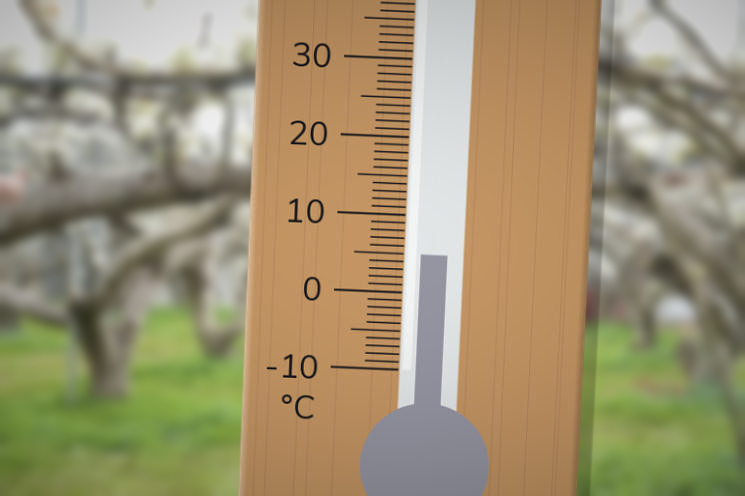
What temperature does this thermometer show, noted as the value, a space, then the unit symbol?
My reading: 5 °C
